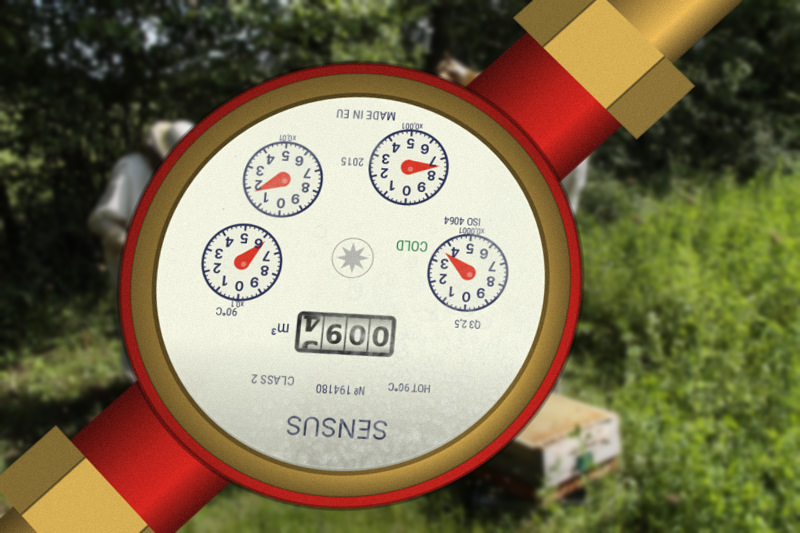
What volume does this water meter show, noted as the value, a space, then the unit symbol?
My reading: 93.6173 m³
